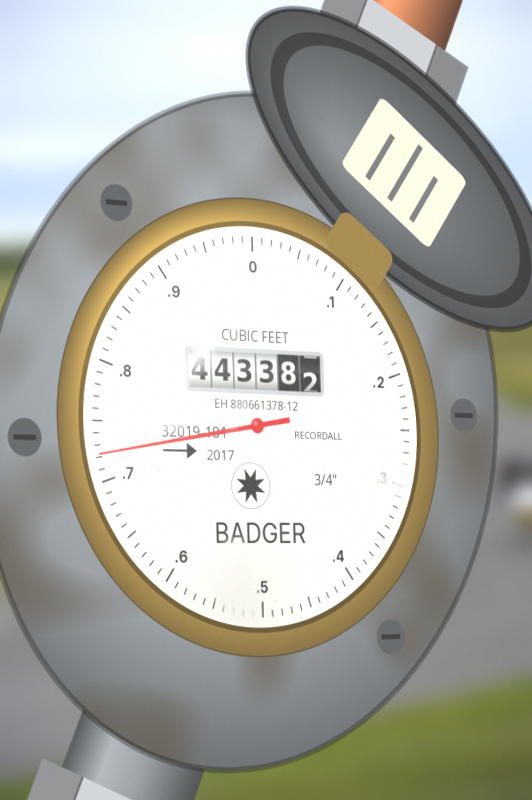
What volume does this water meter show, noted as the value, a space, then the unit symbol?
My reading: 443381.72 ft³
